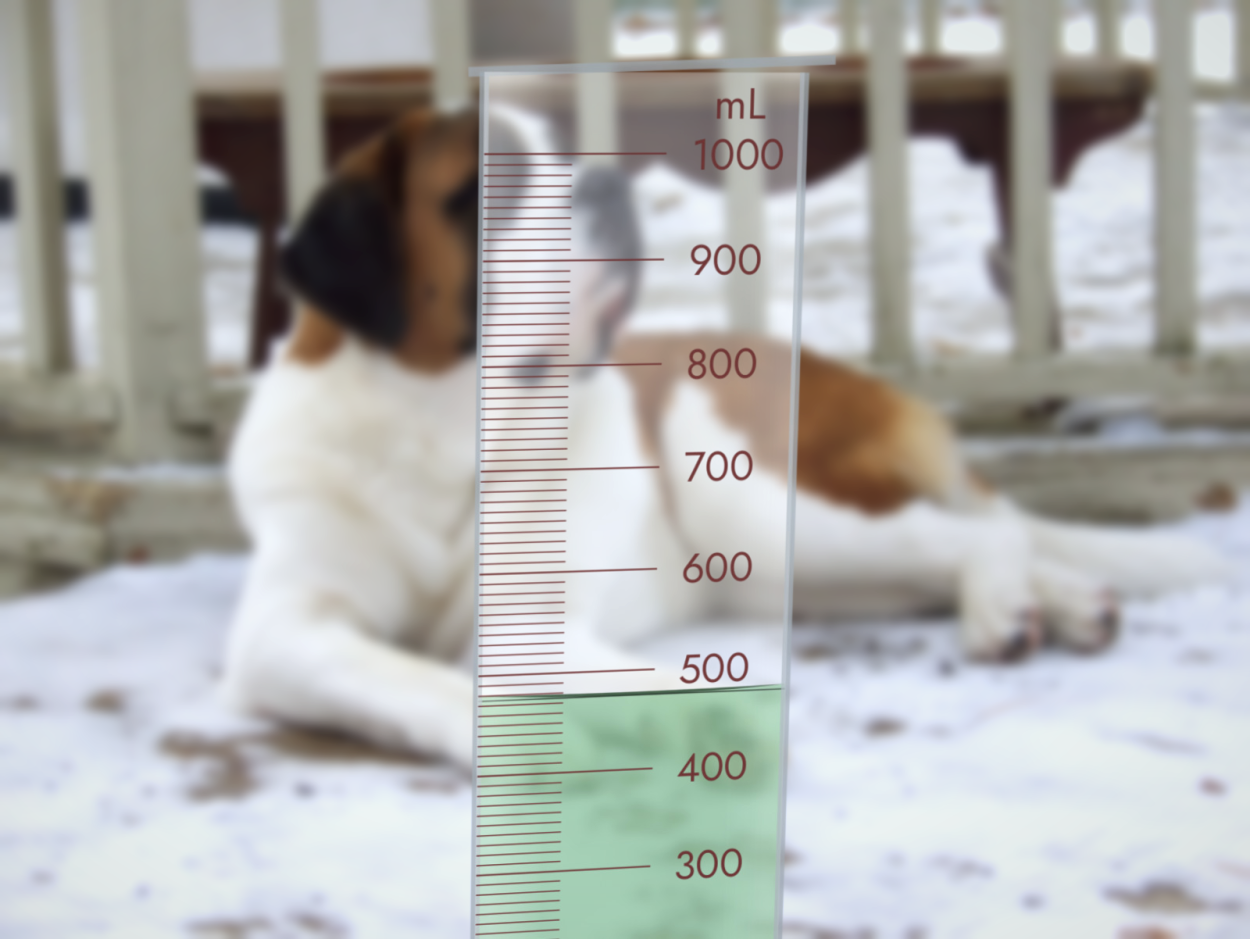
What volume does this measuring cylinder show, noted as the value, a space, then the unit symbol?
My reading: 475 mL
